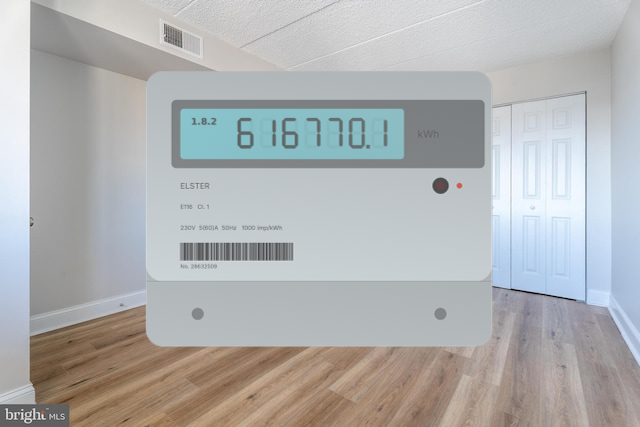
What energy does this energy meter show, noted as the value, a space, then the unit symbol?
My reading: 616770.1 kWh
